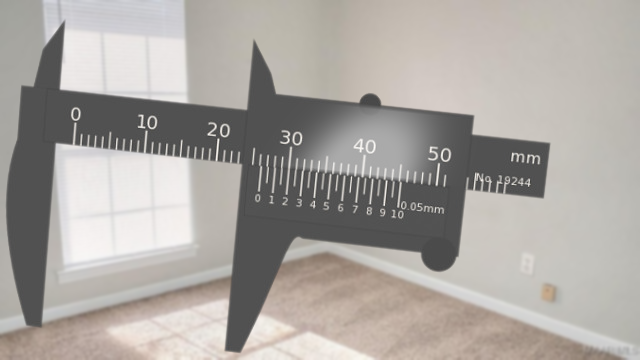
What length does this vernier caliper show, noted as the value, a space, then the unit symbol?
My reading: 26.2 mm
